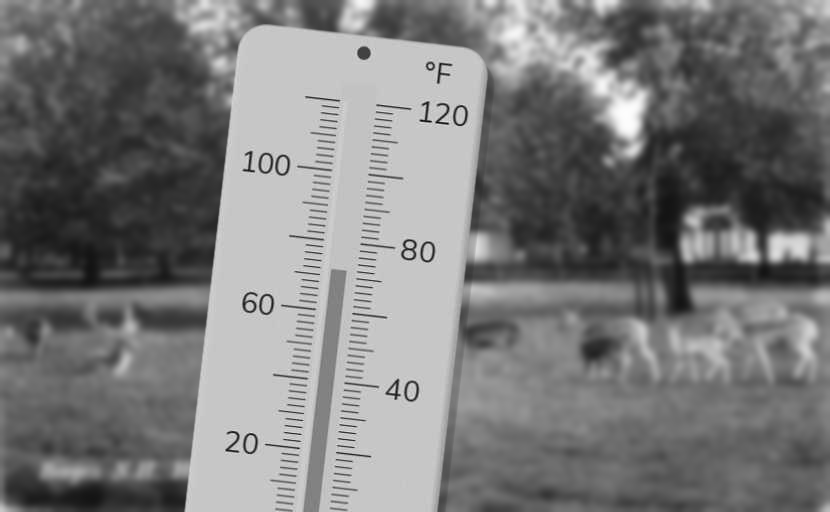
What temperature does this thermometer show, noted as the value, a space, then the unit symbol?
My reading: 72 °F
